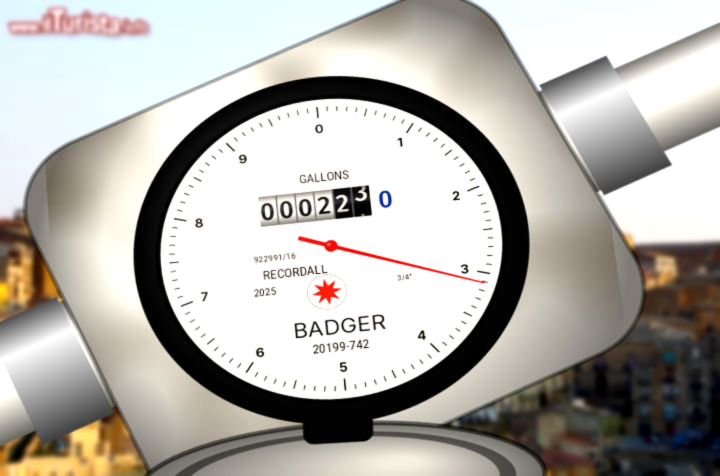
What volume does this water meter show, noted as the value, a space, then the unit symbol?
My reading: 2233.1 gal
